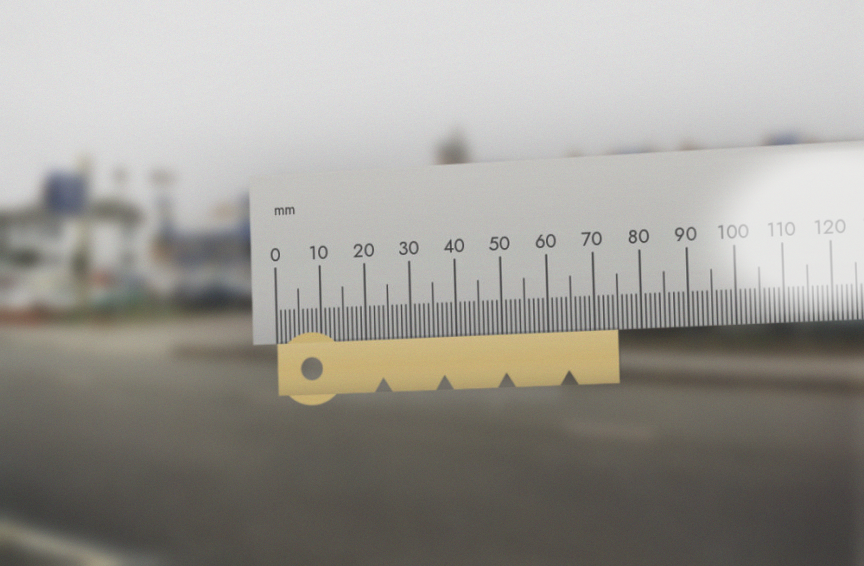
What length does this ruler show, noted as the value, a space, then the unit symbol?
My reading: 75 mm
